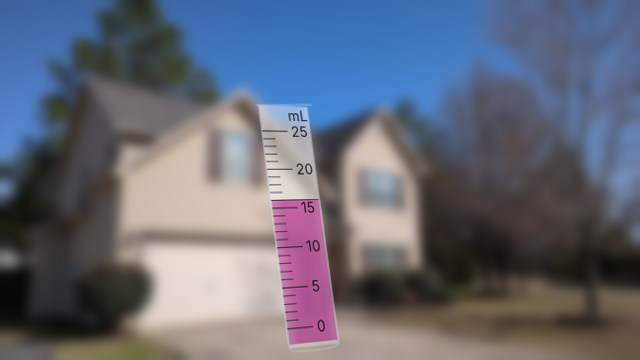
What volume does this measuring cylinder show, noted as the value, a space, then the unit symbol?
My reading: 16 mL
